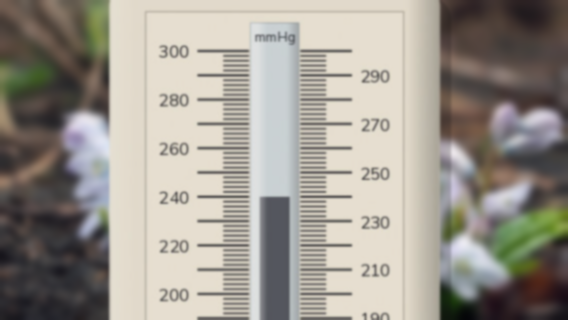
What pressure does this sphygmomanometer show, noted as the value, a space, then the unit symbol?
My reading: 240 mmHg
